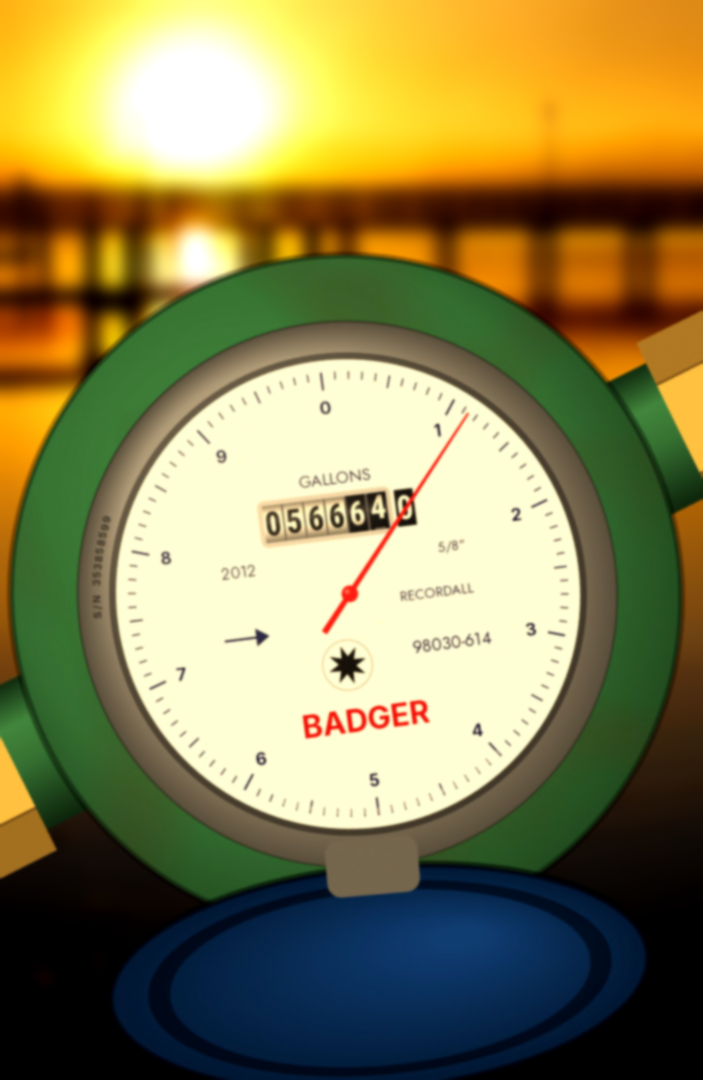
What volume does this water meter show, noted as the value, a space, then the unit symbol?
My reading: 566641.1 gal
